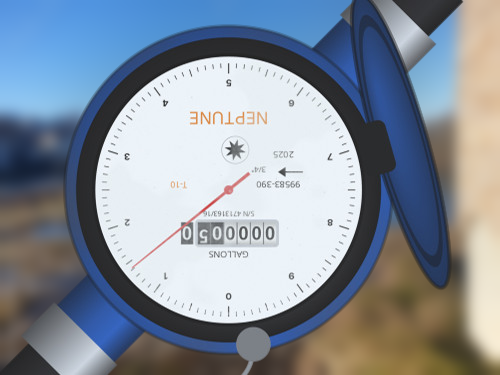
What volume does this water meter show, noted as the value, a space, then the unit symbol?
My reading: 51.4 gal
